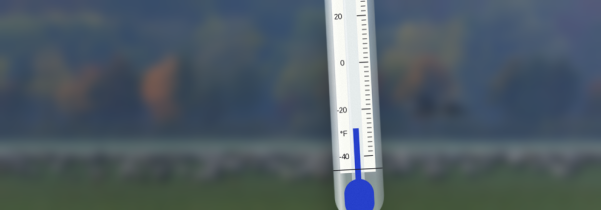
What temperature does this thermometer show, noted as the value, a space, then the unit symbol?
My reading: -28 °F
